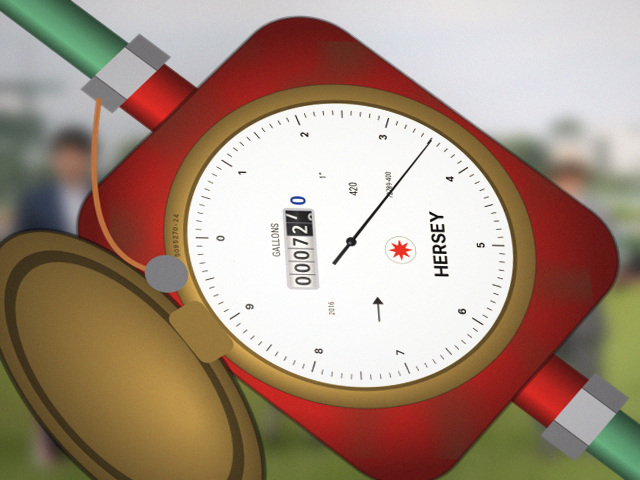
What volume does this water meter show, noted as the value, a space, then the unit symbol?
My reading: 7273.5 gal
